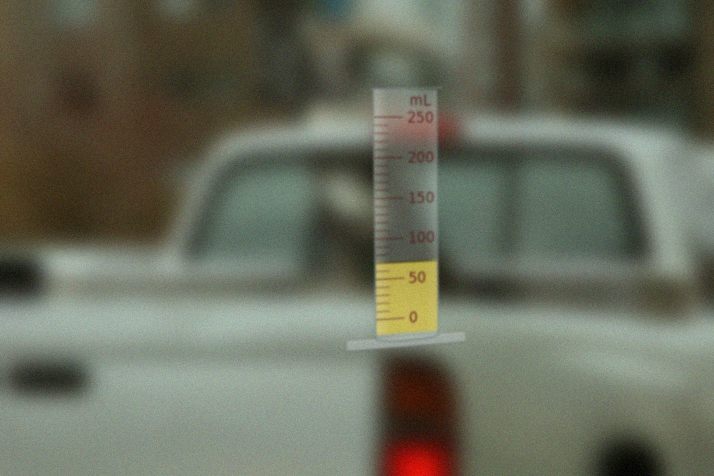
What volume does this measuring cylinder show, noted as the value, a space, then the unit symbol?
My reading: 70 mL
